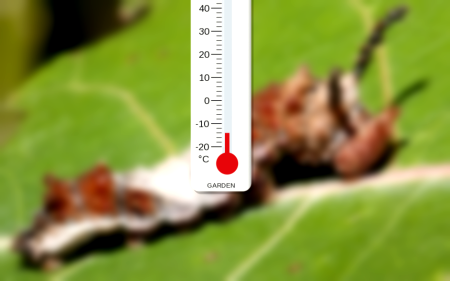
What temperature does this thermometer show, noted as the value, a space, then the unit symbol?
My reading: -14 °C
